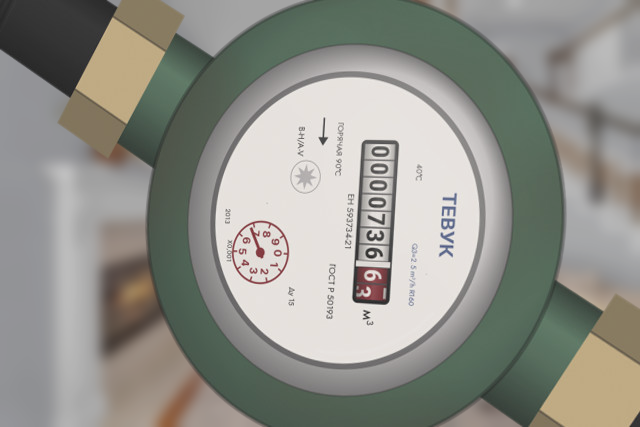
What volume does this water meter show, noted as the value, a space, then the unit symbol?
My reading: 736.626 m³
